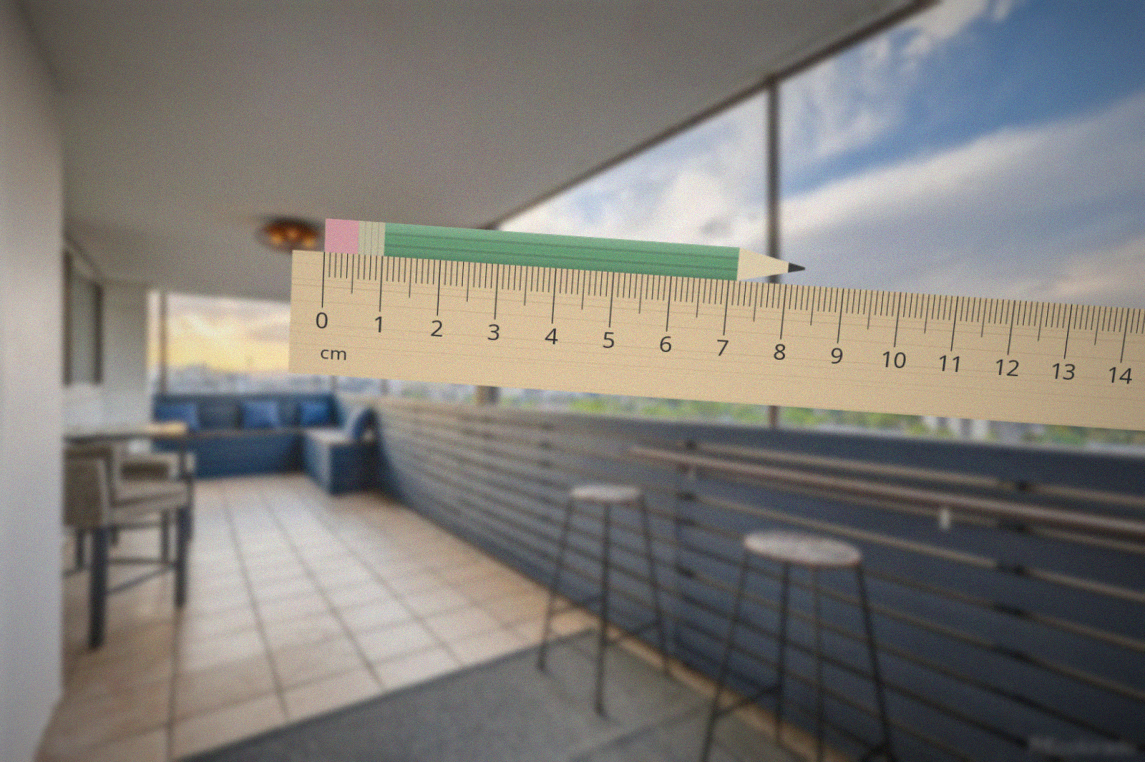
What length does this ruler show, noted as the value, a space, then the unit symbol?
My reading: 8.3 cm
